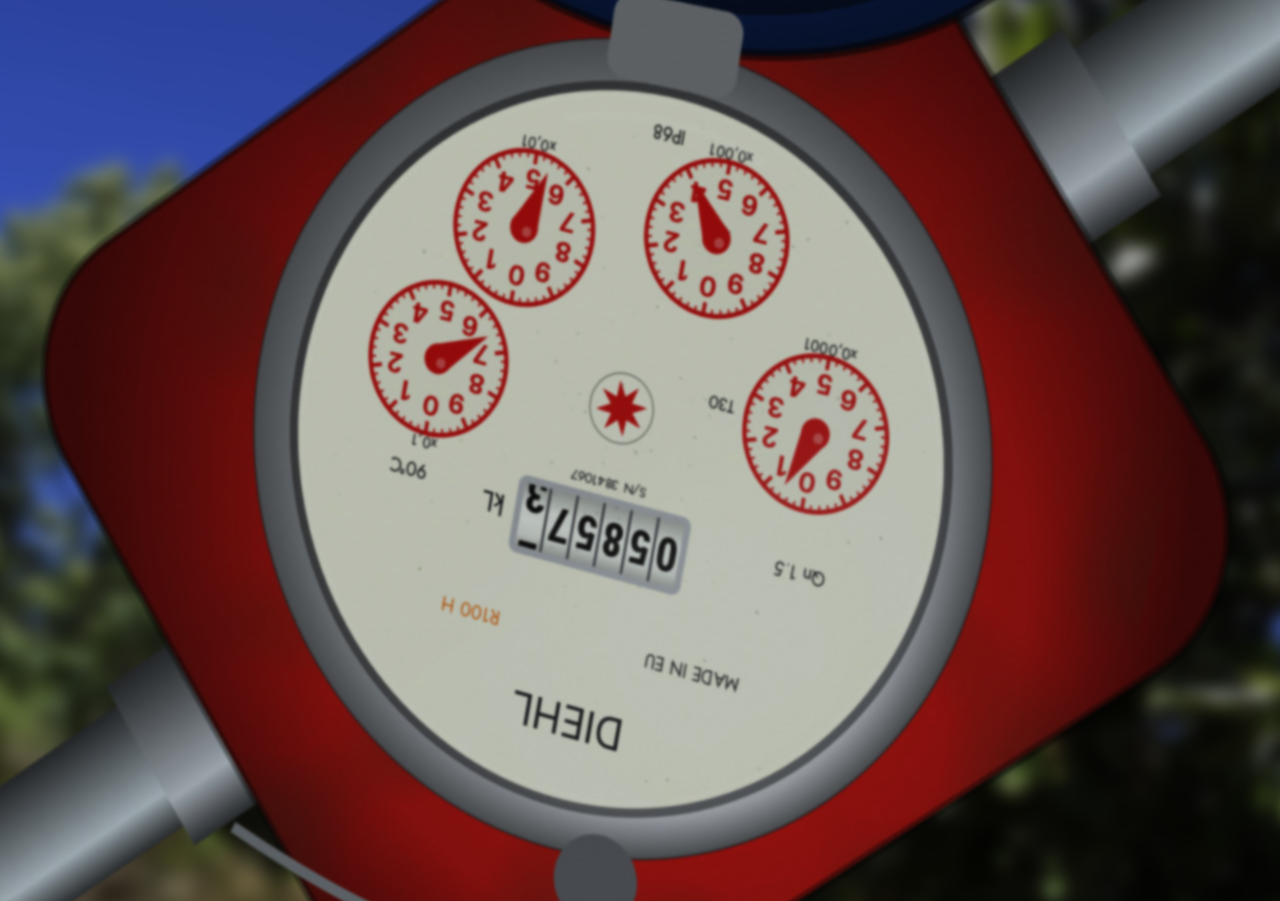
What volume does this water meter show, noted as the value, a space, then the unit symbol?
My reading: 58572.6540 kL
